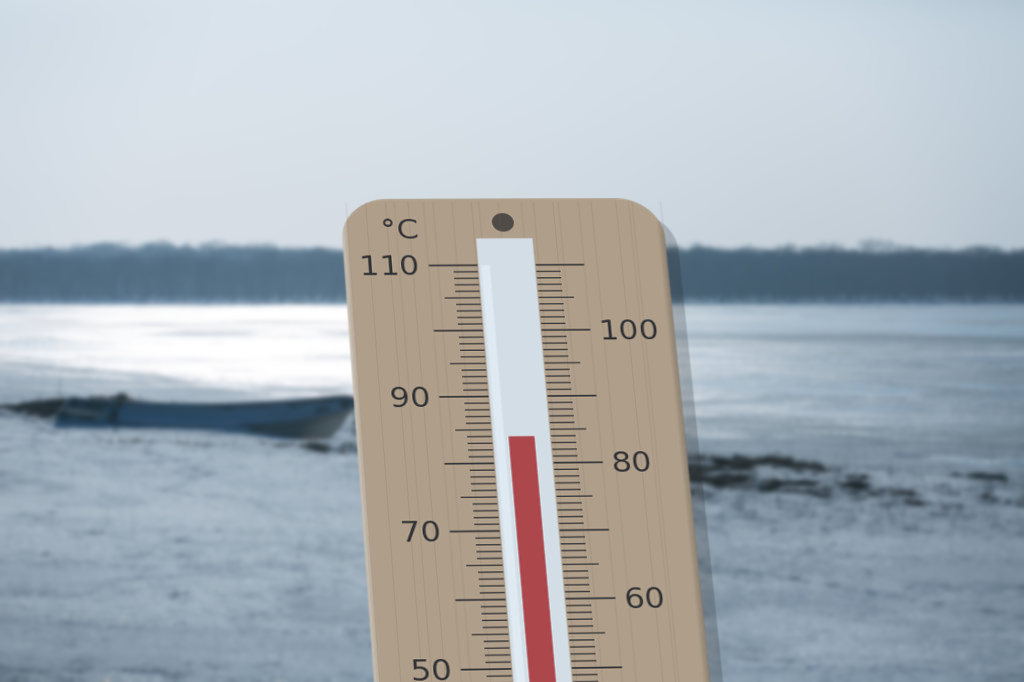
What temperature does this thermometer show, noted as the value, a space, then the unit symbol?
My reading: 84 °C
